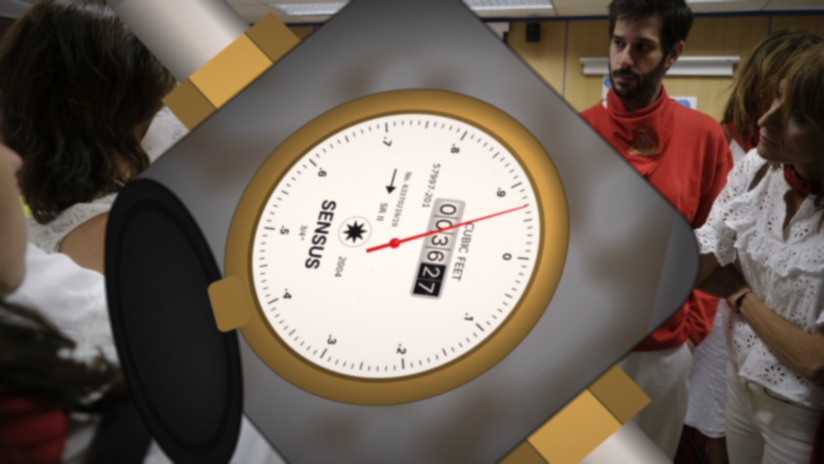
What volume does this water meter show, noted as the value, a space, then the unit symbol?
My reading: 3626.93 ft³
